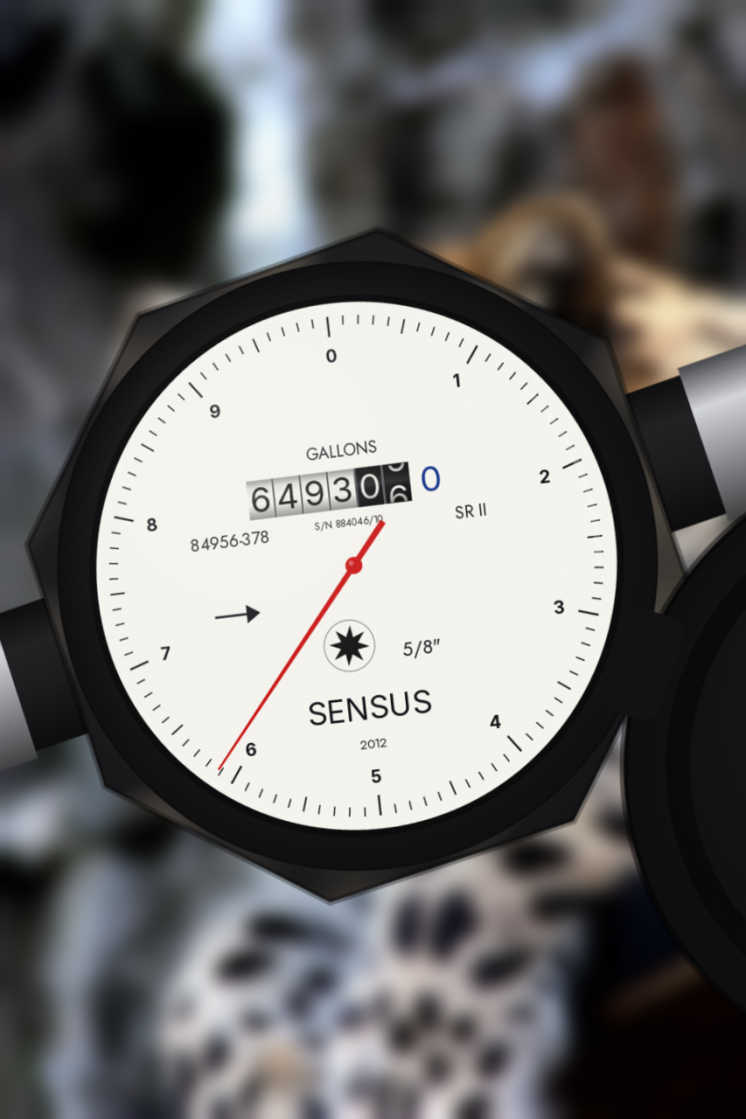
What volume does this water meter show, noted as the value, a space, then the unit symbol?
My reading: 6493056.1 gal
